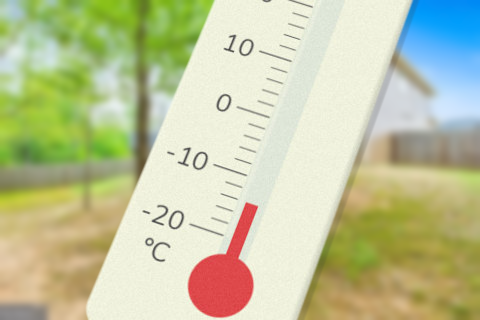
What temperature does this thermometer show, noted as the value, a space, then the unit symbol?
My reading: -14 °C
